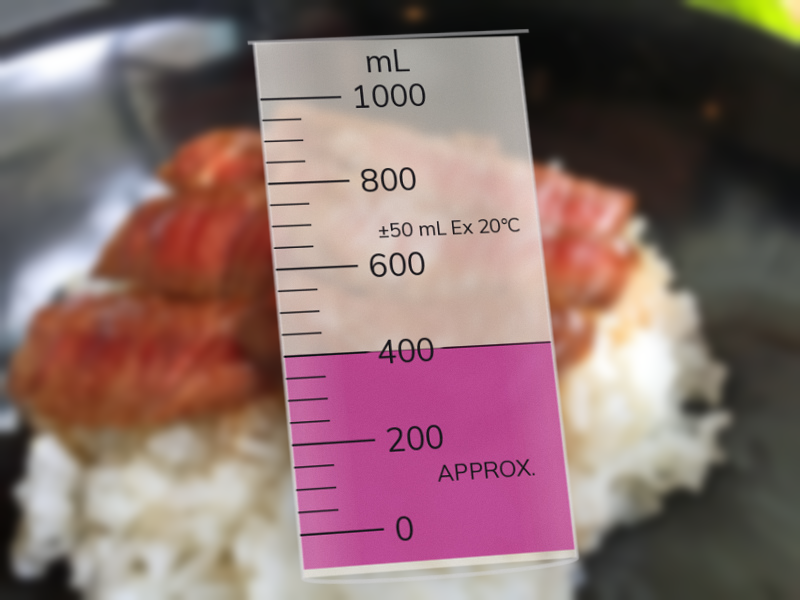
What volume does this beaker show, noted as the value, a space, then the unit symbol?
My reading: 400 mL
